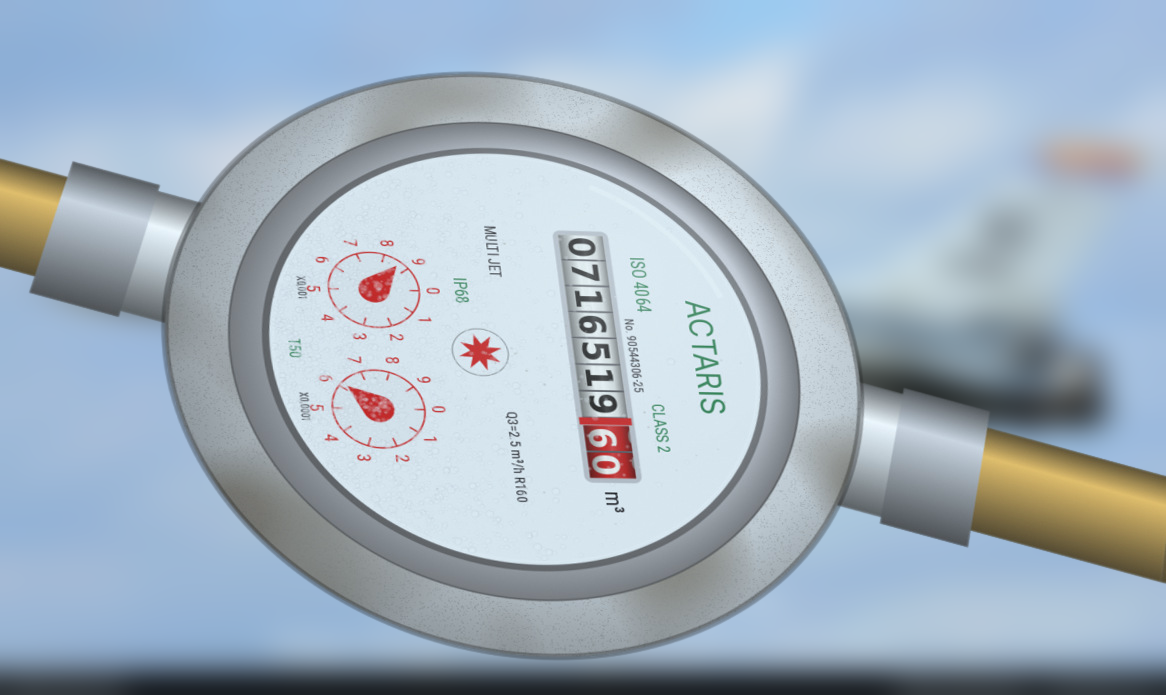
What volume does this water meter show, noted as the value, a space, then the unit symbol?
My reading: 716519.5986 m³
